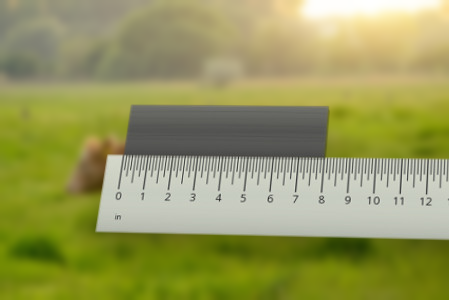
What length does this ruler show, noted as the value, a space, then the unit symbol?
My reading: 8 in
